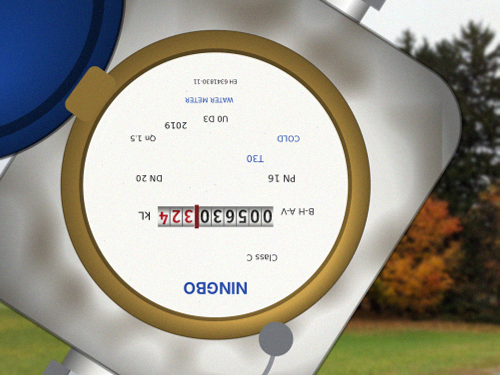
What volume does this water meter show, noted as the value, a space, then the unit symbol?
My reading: 5630.324 kL
